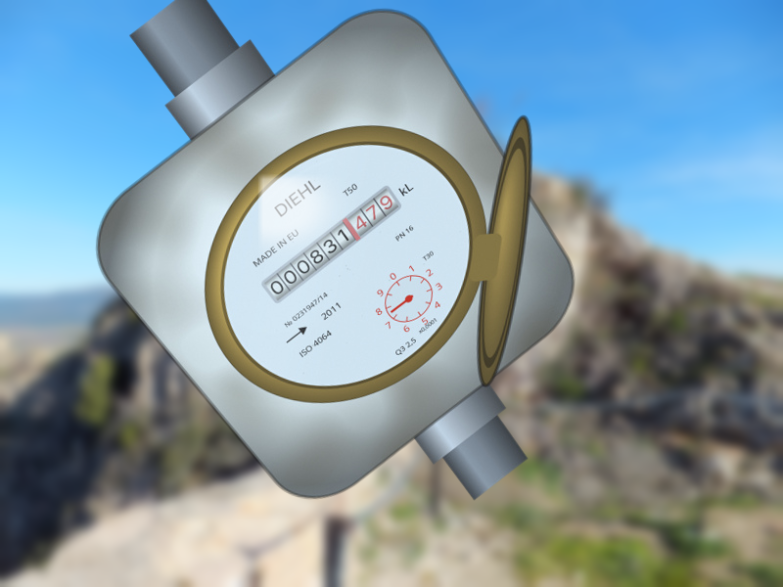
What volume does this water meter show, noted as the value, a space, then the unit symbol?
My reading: 831.4797 kL
